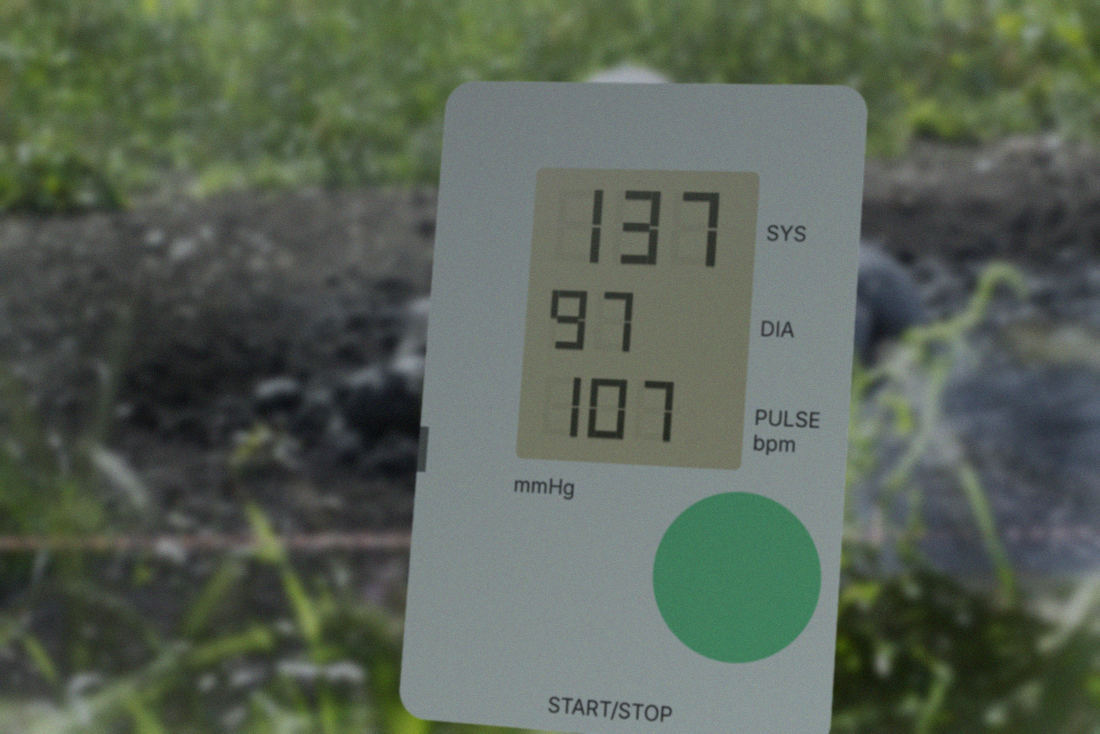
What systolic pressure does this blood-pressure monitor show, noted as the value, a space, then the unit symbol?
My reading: 137 mmHg
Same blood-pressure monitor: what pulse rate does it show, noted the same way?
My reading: 107 bpm
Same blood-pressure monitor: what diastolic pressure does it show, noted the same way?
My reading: 97 mmHg
